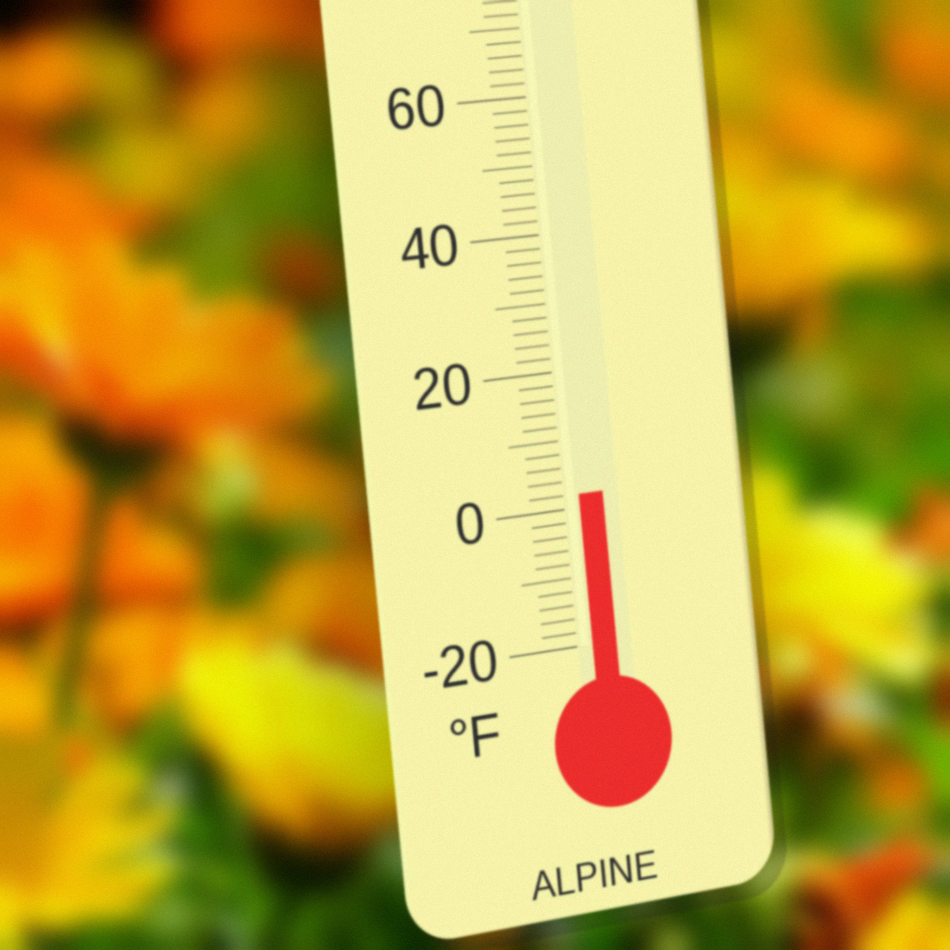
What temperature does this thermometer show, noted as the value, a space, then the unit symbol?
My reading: 2 °F
